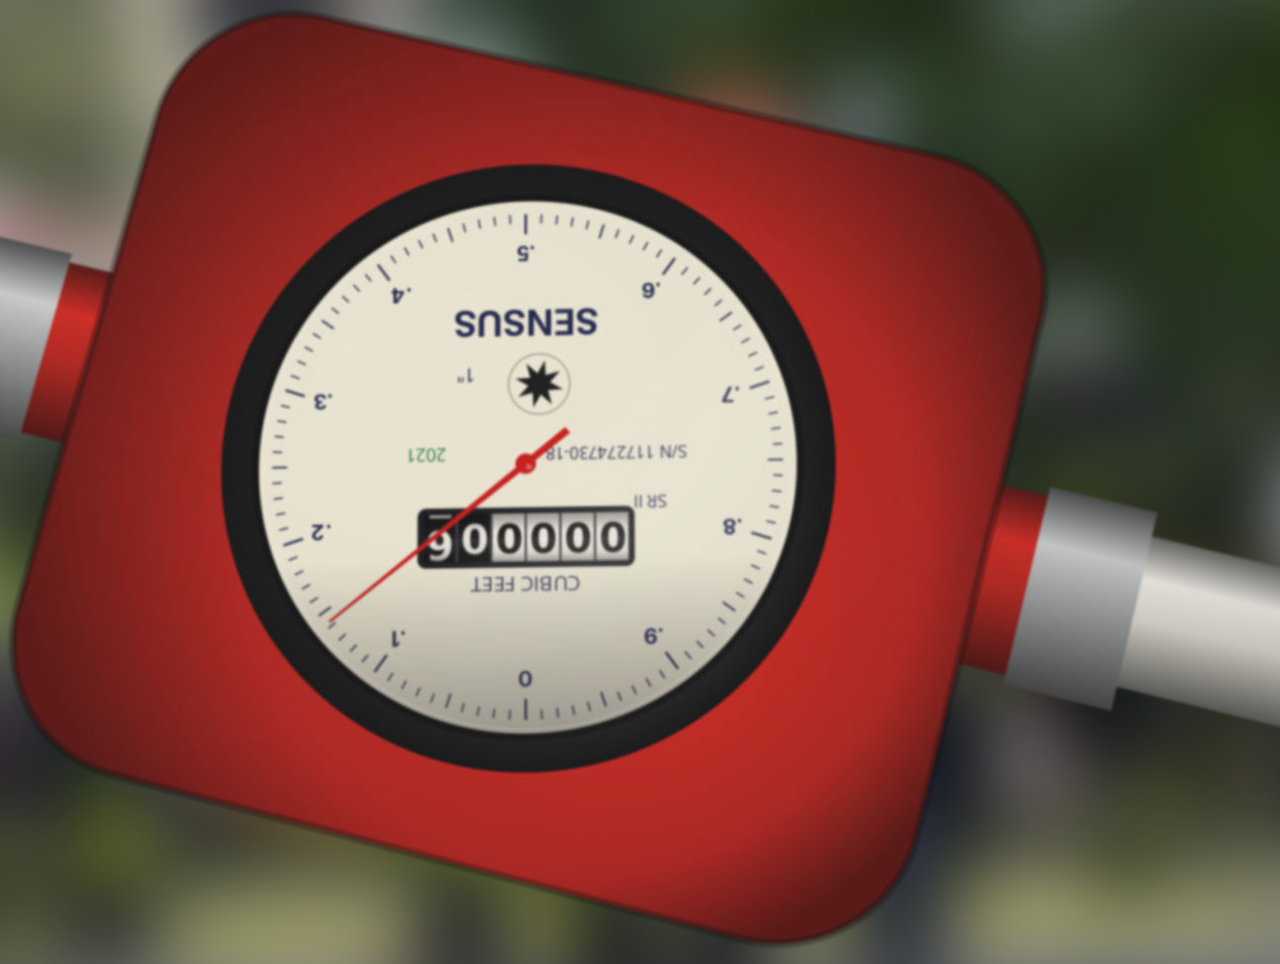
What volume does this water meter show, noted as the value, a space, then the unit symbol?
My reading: 6.14 ft³
